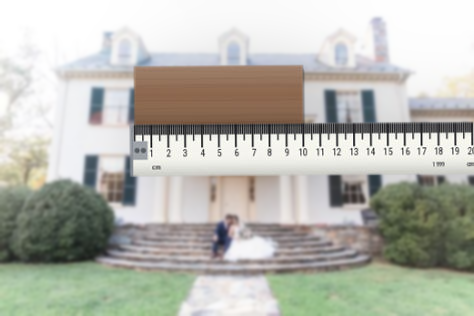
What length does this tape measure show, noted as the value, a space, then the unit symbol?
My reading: 10 cm
